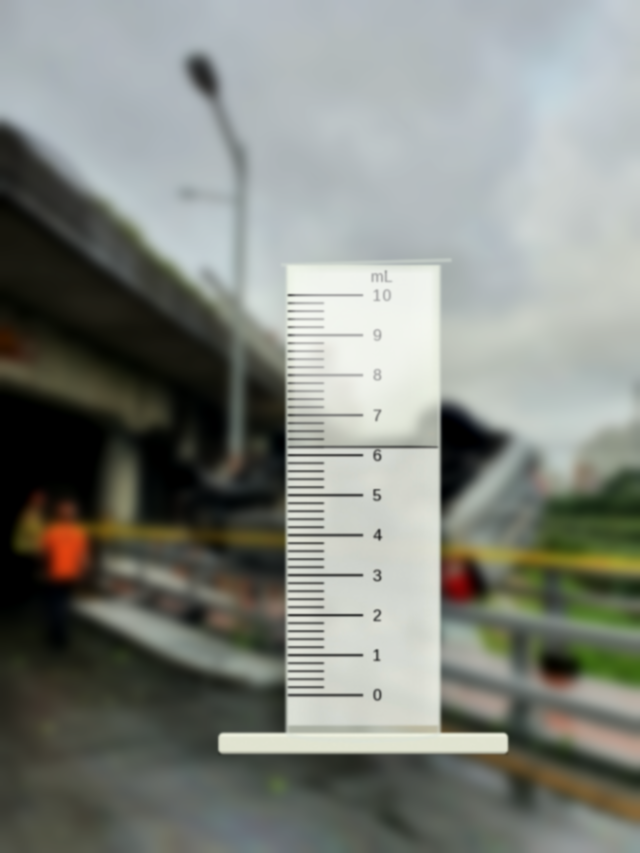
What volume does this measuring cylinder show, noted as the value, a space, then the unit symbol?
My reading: 6.2 mL
